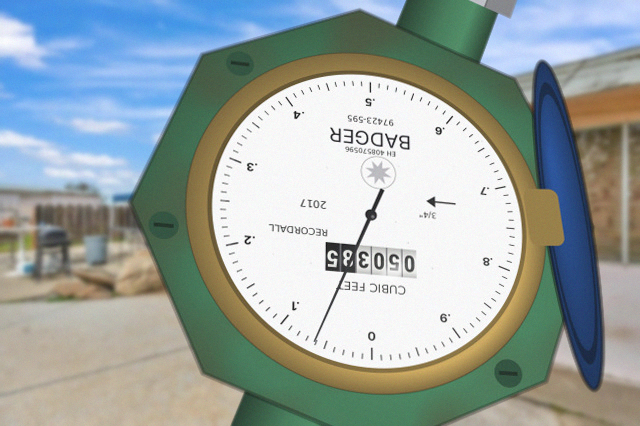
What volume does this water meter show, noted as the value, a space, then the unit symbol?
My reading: 50385.06 ft³
